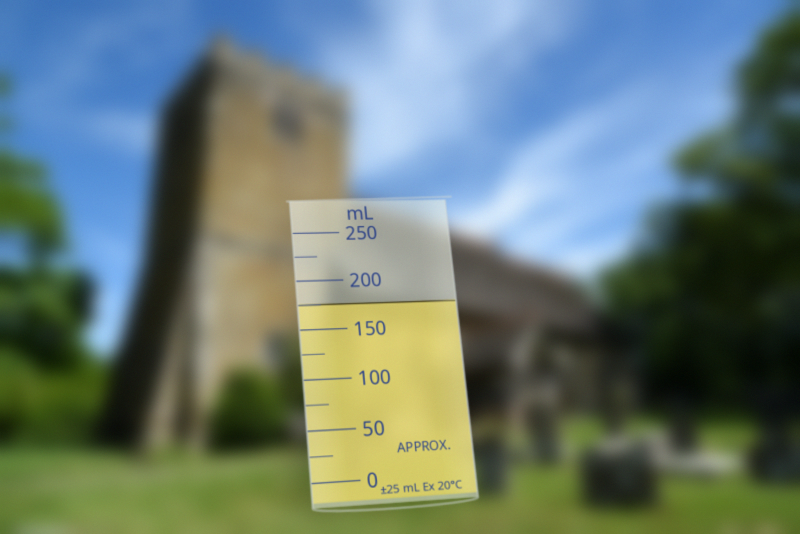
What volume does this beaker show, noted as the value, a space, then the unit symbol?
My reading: 175 mL
